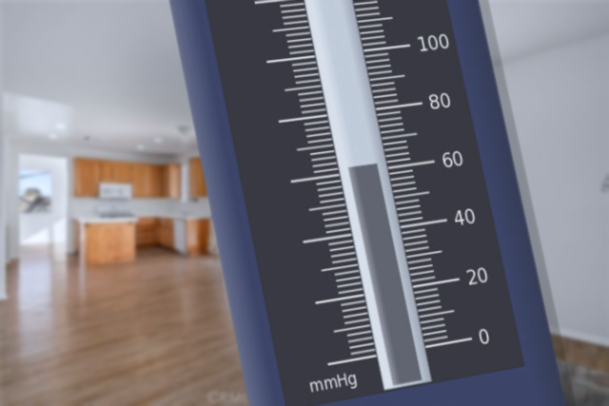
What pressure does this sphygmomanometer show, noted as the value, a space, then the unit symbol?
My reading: 62 mmHg
